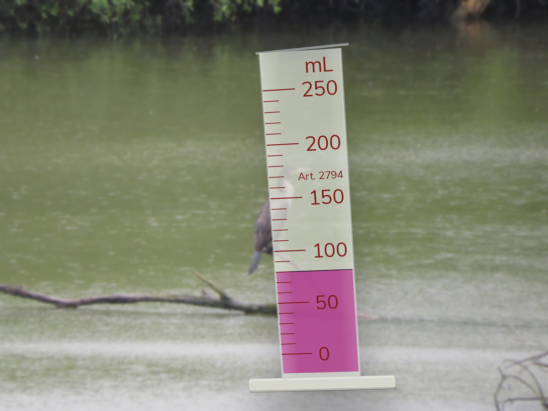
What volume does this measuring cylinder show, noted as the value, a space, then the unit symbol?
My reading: 80 mL
